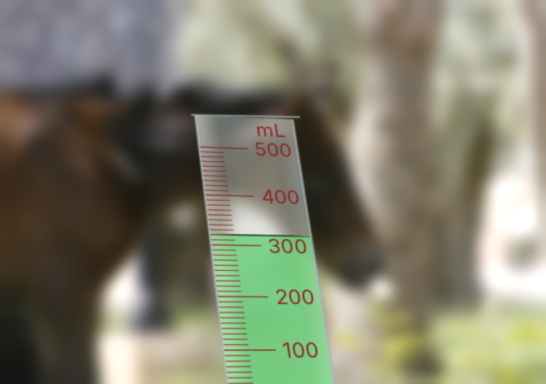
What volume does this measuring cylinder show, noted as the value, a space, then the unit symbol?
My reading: 320 mL
